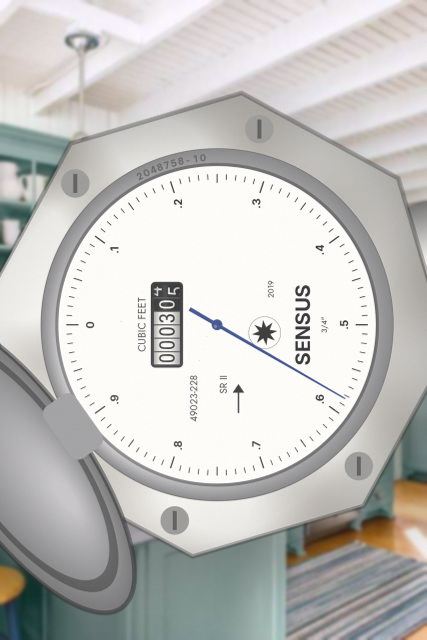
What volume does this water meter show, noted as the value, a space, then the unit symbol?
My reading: 304.58 ft³
